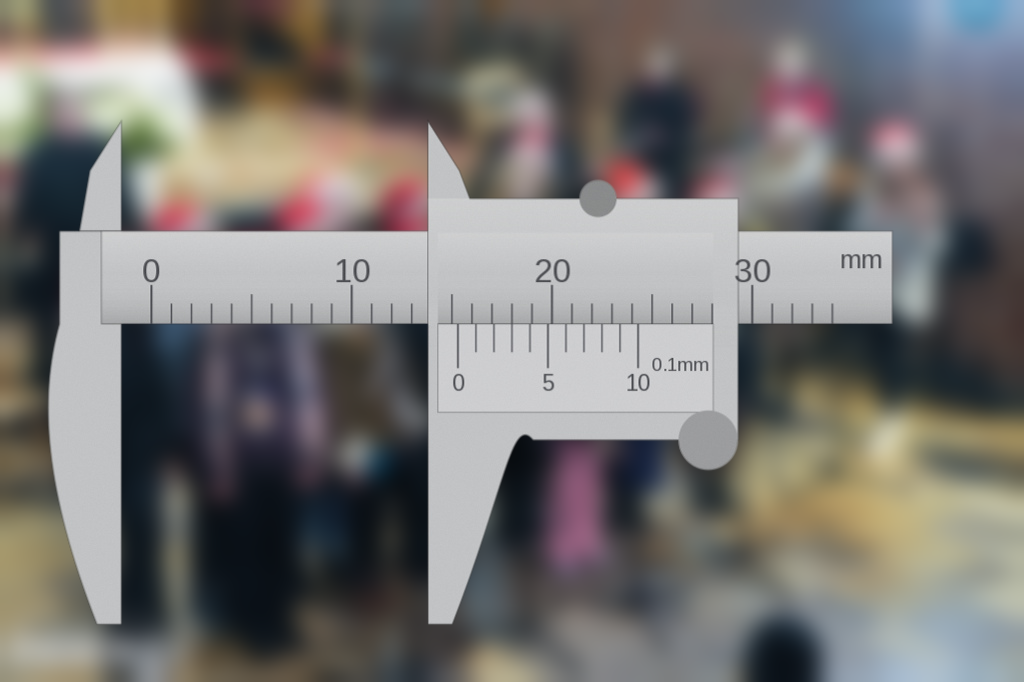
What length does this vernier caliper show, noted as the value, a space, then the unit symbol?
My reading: 15.3 mm
